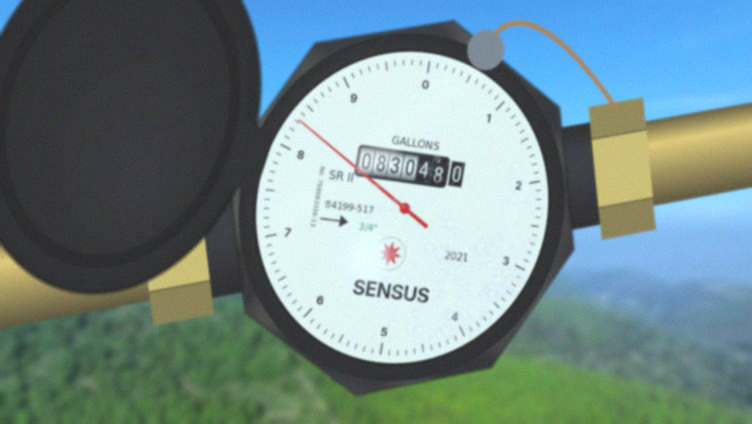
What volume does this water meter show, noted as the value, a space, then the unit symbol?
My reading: 830478.3 gal
